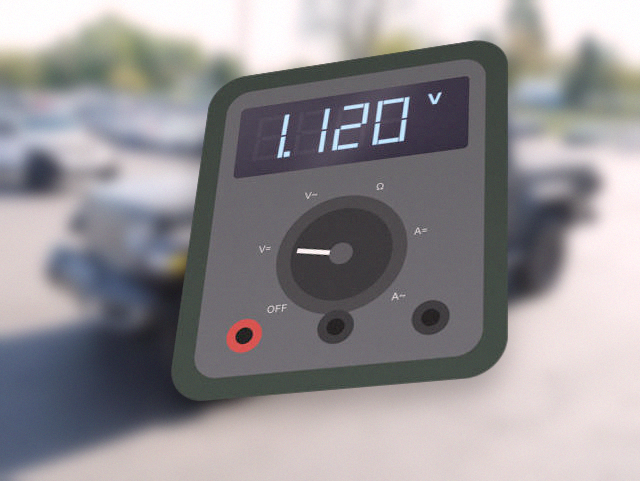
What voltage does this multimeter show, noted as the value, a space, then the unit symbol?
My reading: 1.120 V
